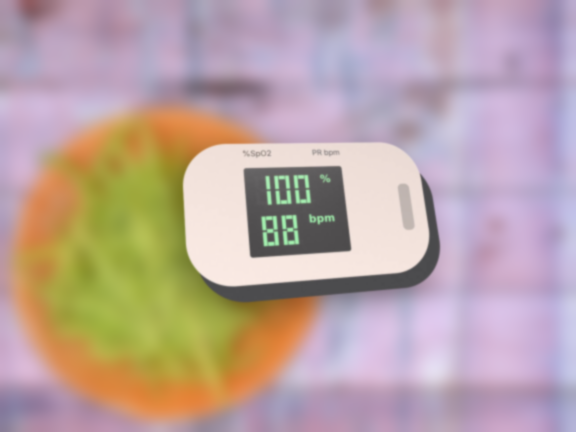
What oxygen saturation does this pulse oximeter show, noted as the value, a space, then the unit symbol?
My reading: 100 %
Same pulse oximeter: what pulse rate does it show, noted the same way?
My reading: 88 bpm
